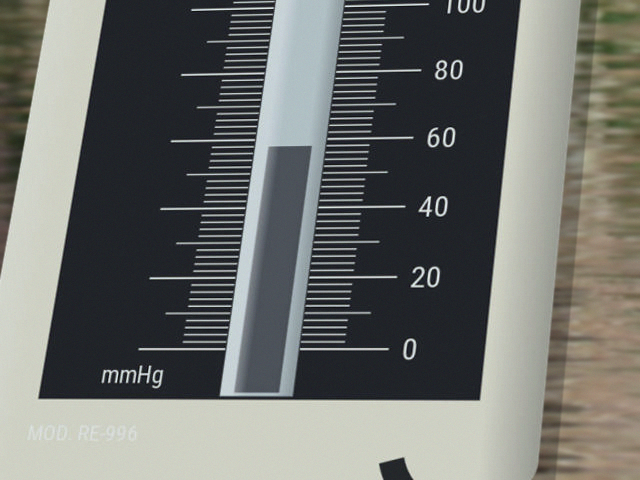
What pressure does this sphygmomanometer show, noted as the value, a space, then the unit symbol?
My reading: 58 mmHg
